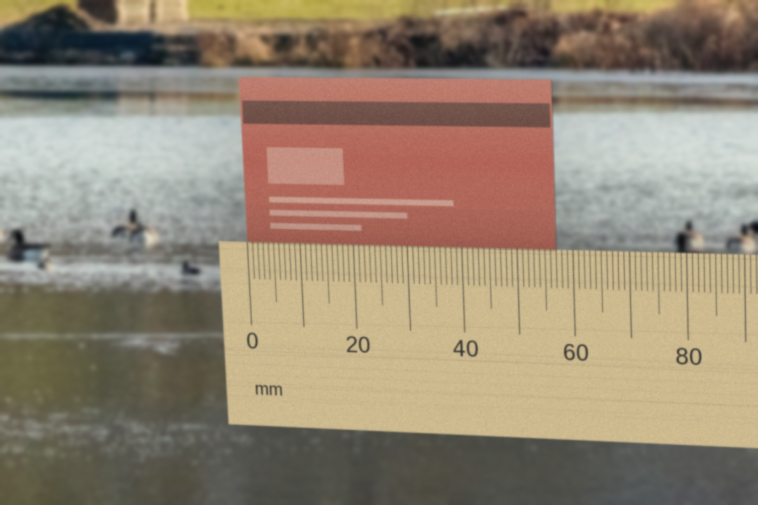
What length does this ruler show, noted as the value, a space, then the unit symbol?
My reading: 57 mm
